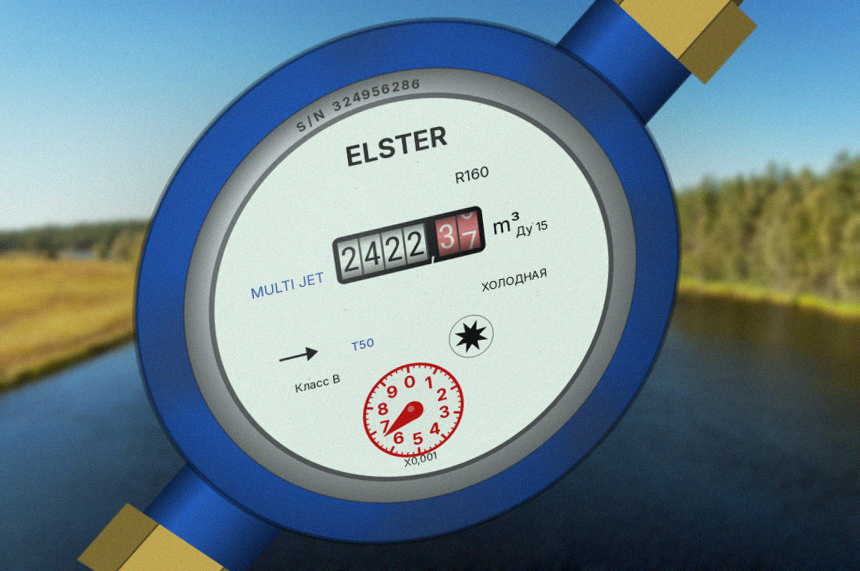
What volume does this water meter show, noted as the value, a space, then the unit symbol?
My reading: 2422.366 m³
